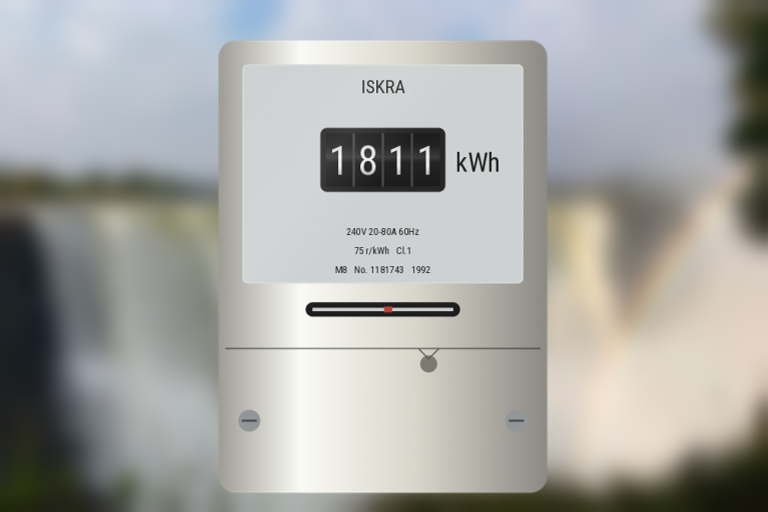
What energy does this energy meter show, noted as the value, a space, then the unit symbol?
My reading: 1811 kWh
